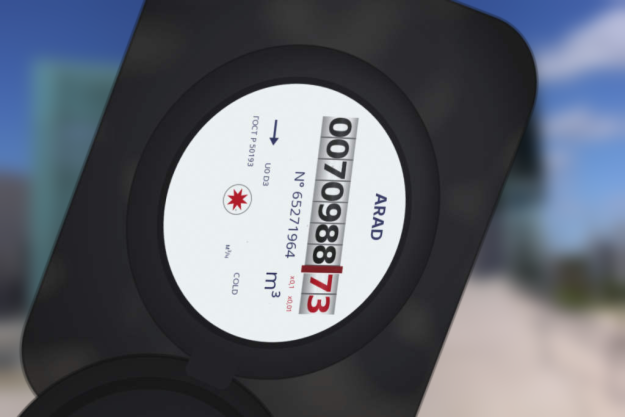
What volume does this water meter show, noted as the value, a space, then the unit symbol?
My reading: 70988.73 m³
